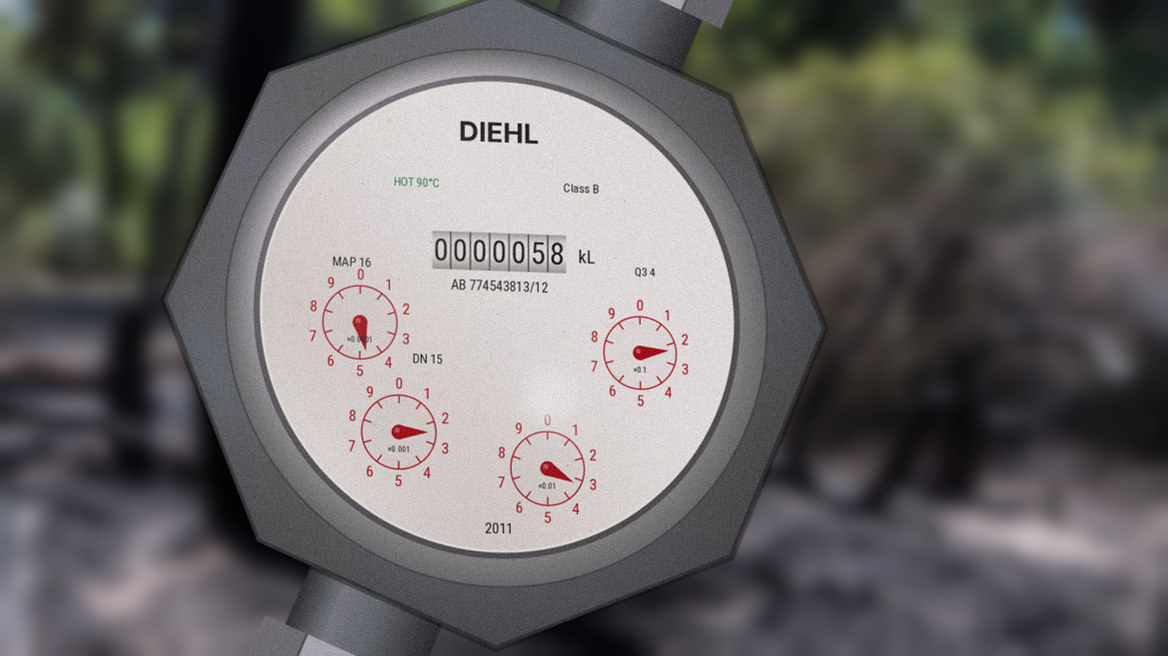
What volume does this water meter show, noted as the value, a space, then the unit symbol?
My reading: 58.2324 kL
